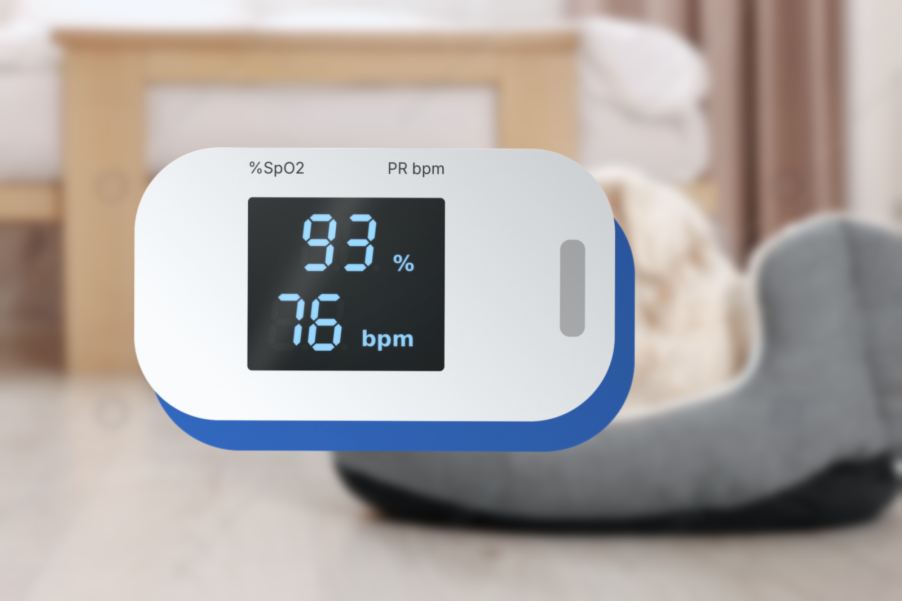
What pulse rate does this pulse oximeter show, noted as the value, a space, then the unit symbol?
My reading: 76 bpm
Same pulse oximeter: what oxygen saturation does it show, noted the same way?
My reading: 93 %
